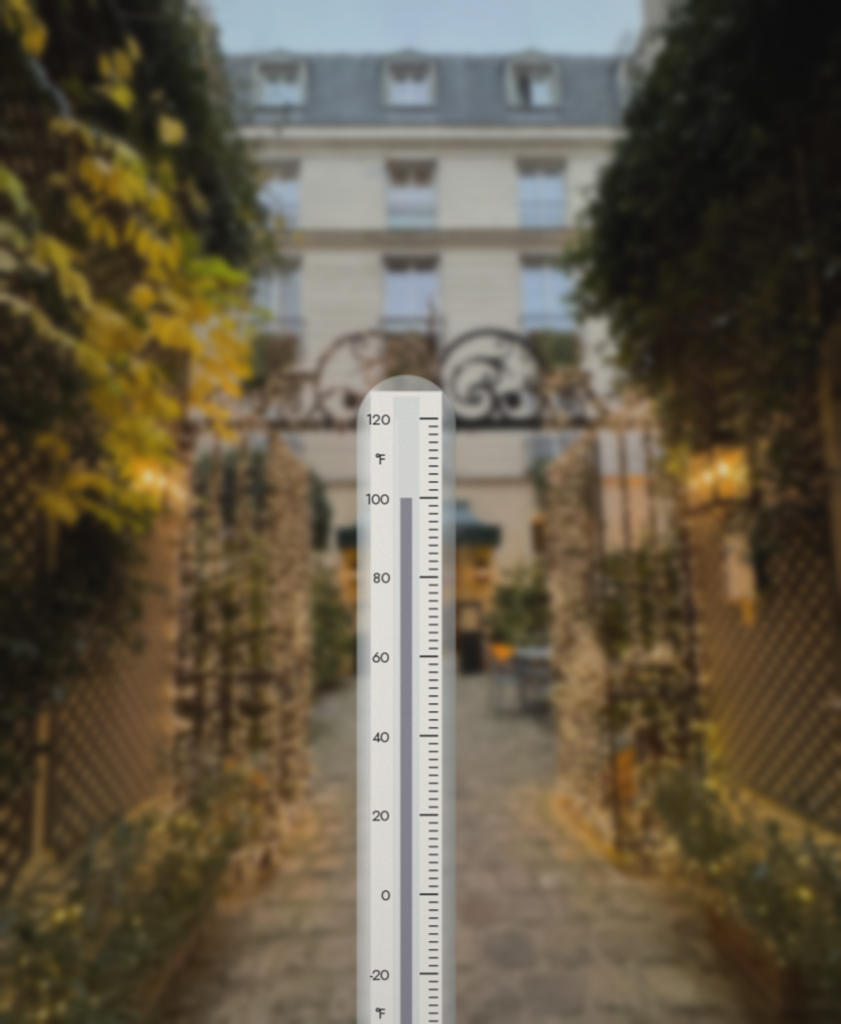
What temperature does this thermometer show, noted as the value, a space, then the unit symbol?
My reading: 100 °F
